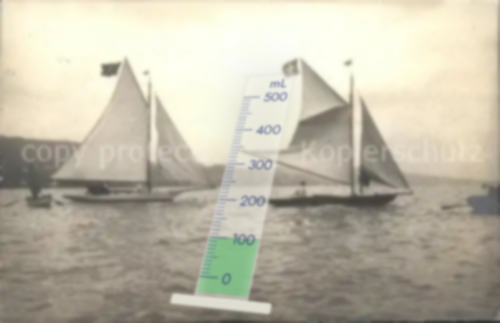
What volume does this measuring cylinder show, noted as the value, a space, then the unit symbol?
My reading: 100 mL
